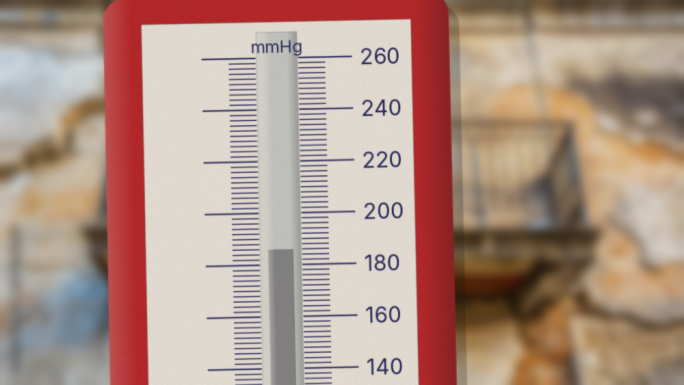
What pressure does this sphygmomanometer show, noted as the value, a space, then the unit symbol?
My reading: 186 mmHg
